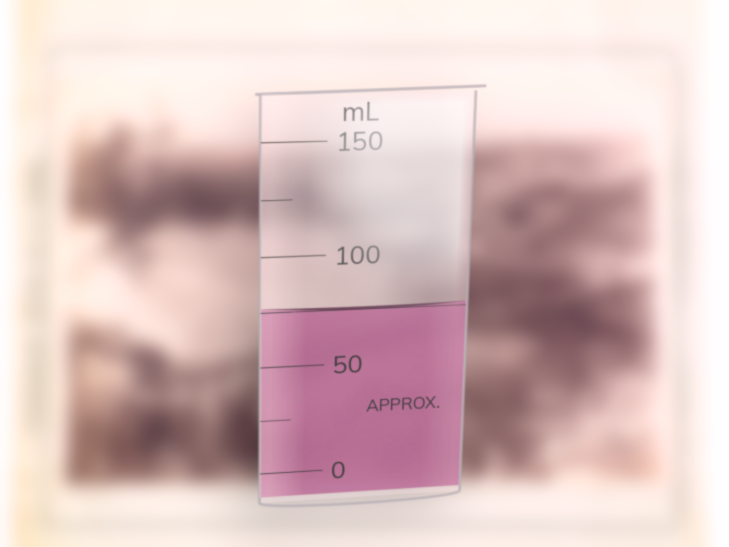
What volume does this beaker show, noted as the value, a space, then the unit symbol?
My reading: 75 mL
